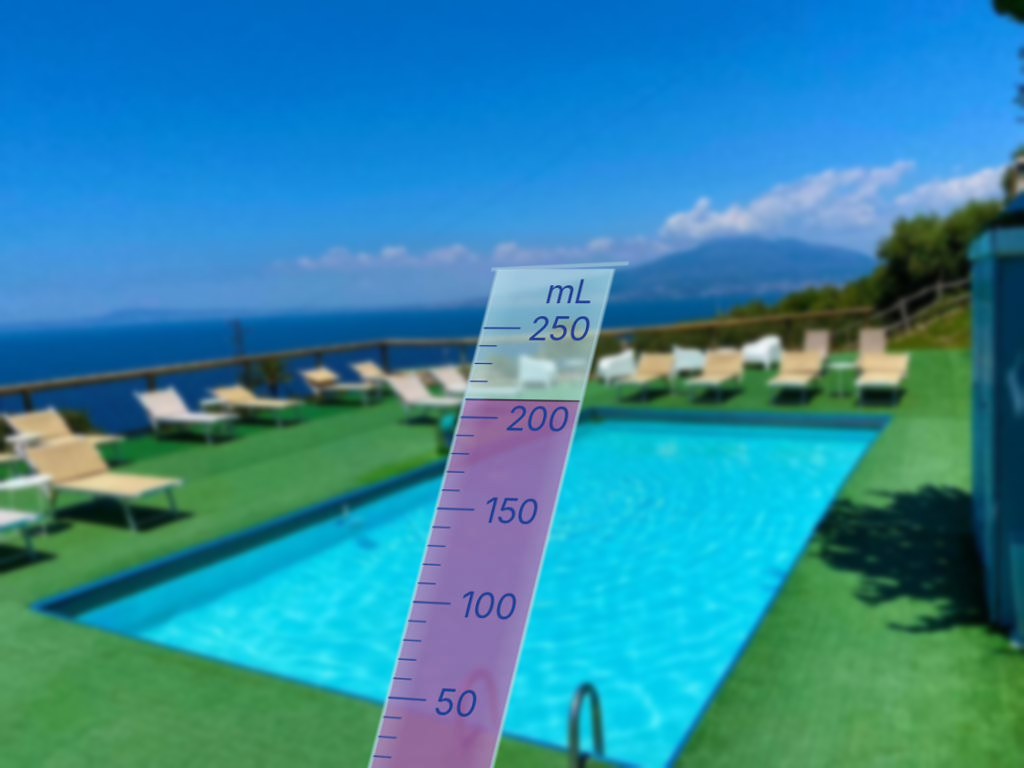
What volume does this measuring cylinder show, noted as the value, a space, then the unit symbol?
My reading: 210 mL
